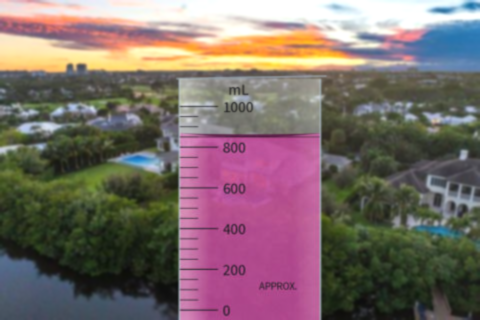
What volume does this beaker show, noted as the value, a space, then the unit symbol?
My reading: 850 mL
